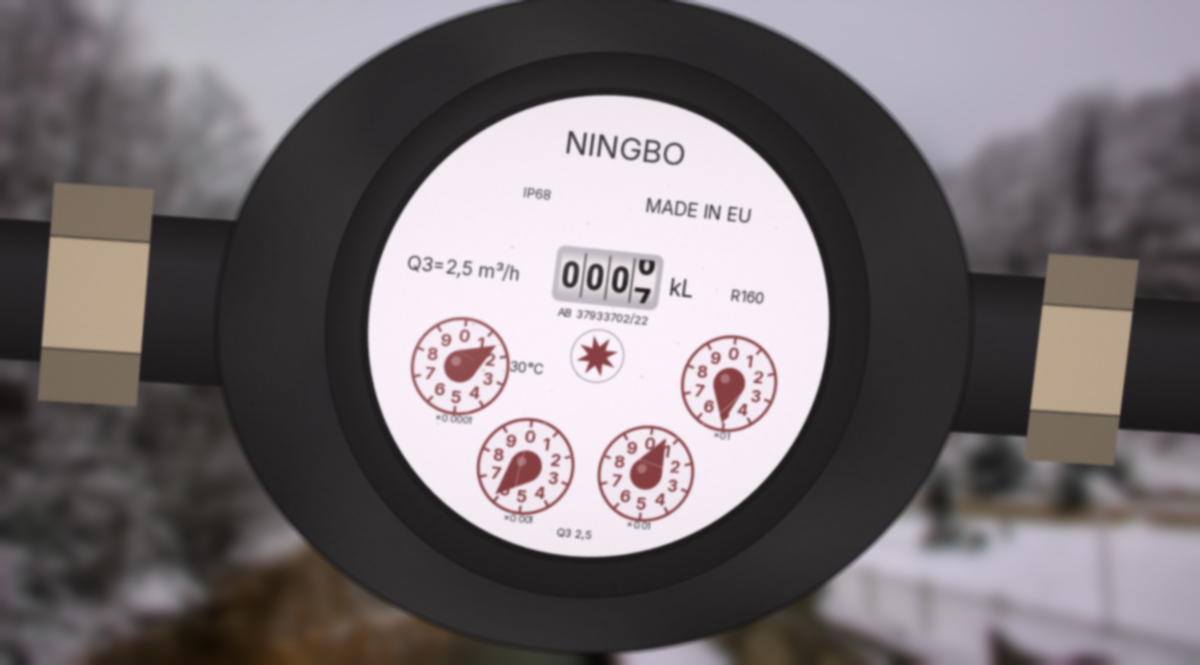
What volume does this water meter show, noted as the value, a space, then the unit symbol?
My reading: 6.5061 kL
